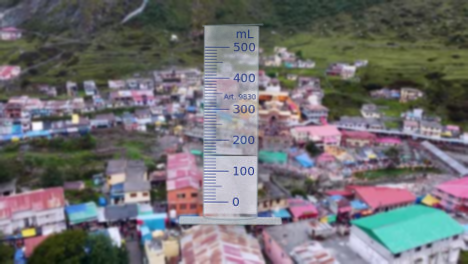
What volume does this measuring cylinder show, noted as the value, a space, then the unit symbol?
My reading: 150 mL
